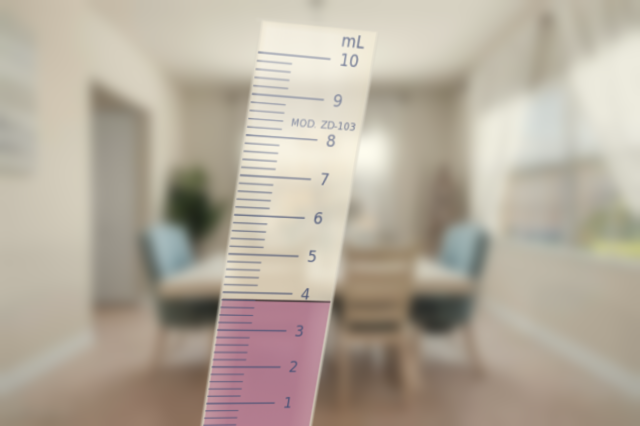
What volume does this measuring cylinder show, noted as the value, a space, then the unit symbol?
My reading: 3.8 mL
